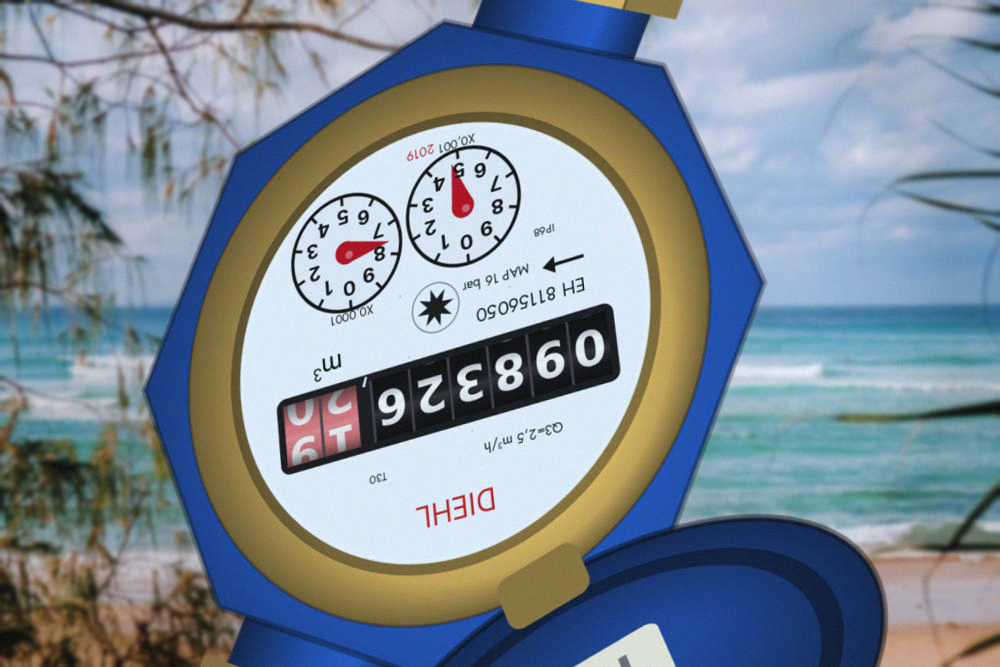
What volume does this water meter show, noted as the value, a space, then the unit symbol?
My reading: 98326.1947 m³
